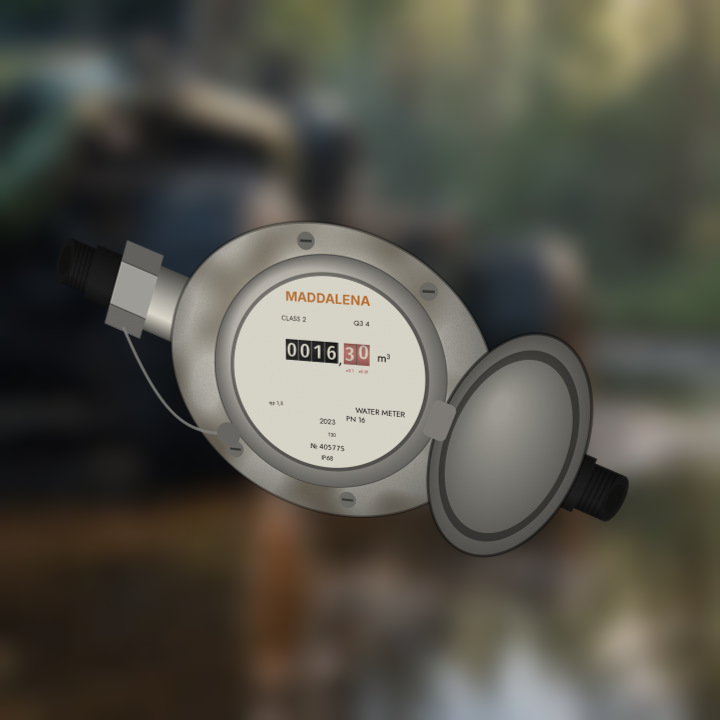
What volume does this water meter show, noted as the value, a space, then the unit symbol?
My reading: 16.30 m³
